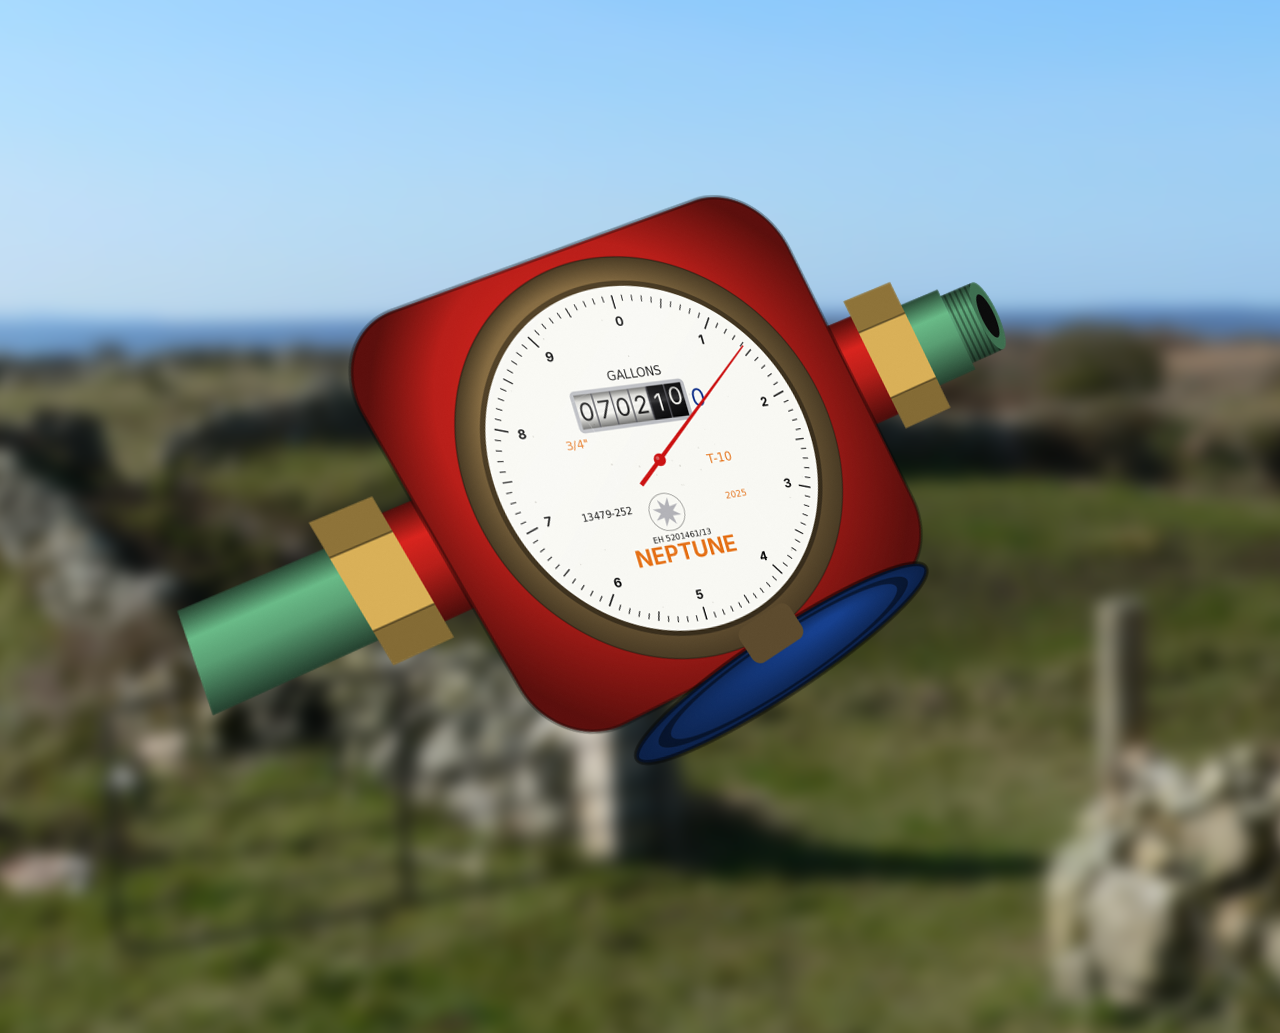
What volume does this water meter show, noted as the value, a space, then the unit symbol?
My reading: 702101.4 gal
